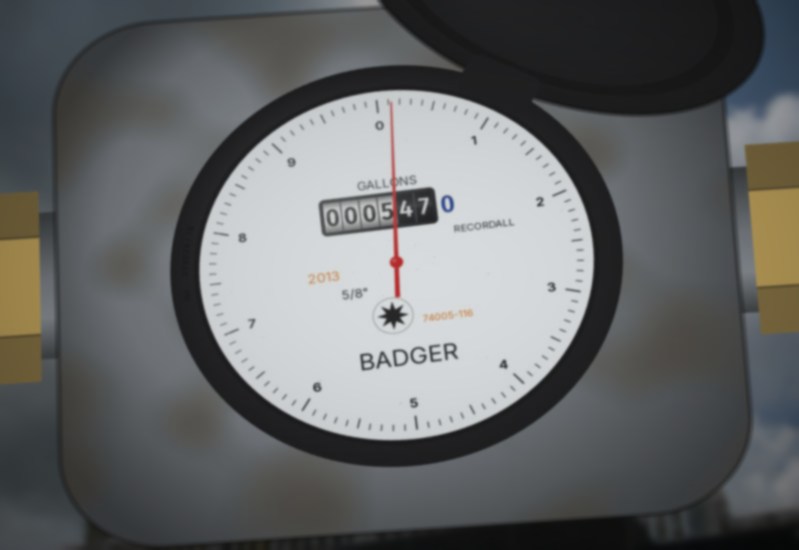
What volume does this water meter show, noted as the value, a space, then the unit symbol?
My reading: 5470.1 gal
